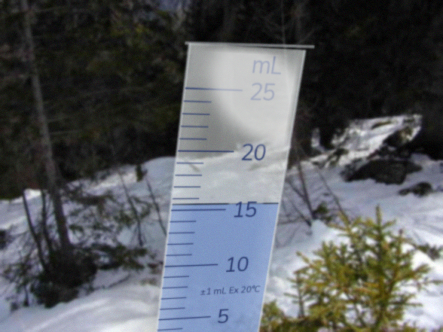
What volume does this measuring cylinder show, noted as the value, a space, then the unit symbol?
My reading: 15.5 mL
